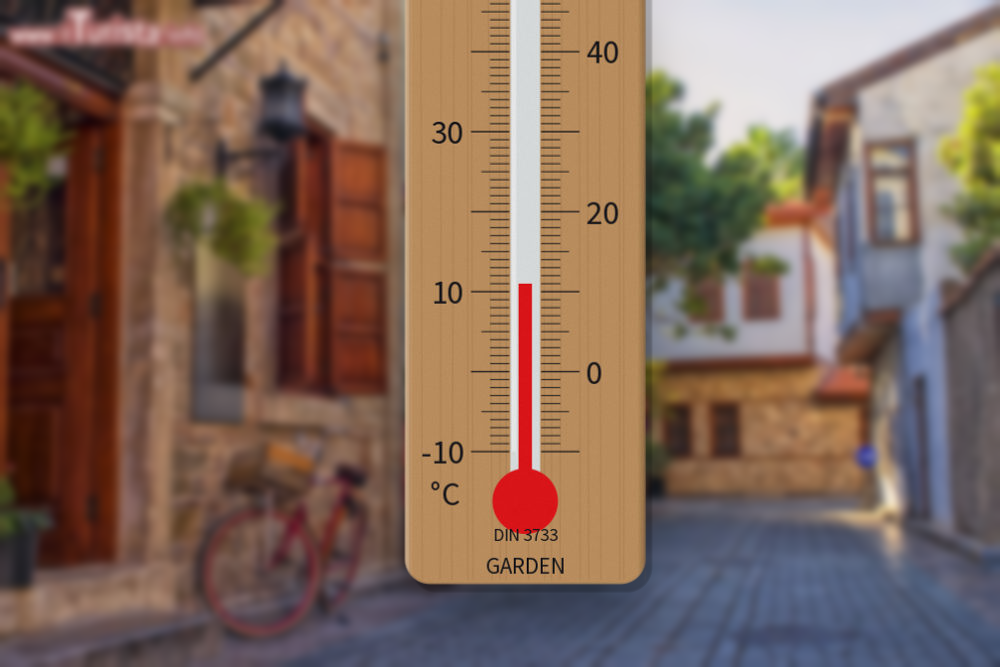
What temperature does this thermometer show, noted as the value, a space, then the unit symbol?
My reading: 11 °C
